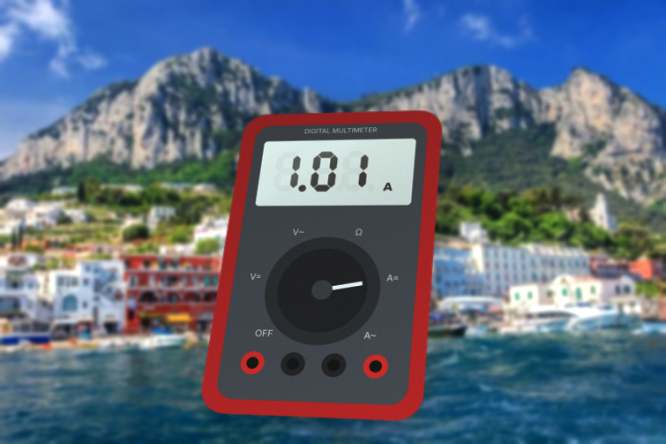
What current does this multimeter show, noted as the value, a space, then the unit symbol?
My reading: 1.01 A
